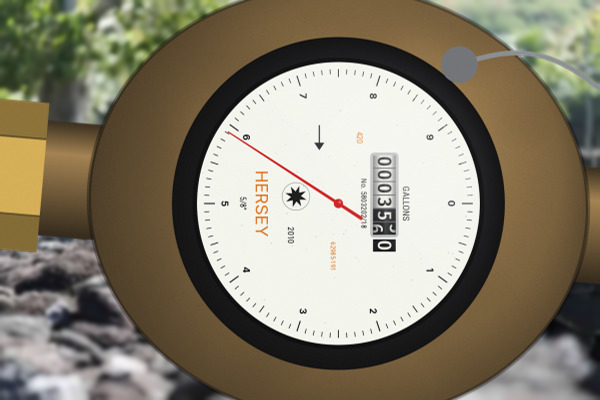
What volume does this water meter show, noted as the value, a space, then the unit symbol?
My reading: 3555.9 gal
